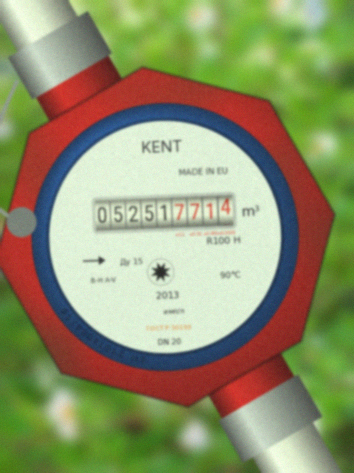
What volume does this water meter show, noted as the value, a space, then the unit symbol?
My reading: 5251.7714 m³
